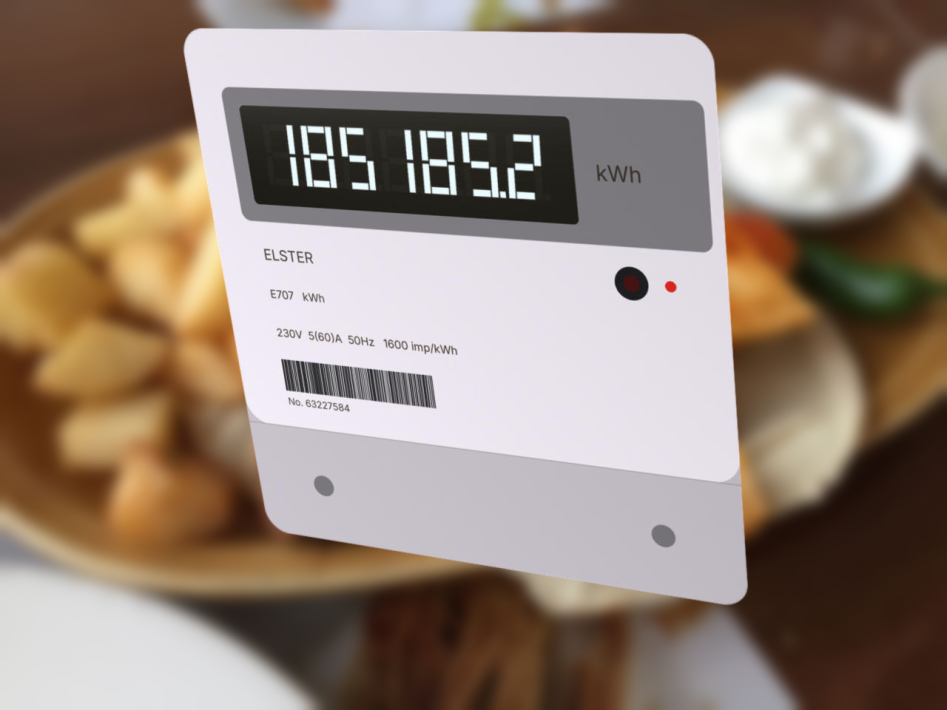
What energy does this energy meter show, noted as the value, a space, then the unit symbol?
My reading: 185185.2 kWh
